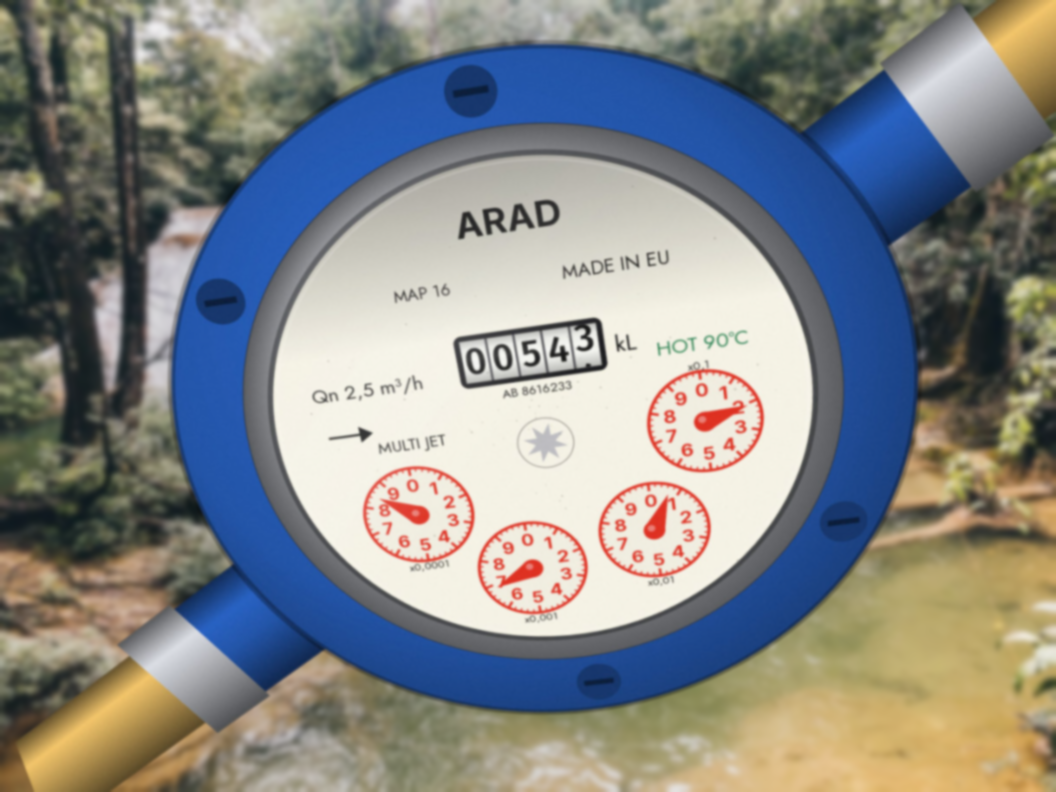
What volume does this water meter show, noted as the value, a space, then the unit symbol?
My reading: 543.2068 kL
